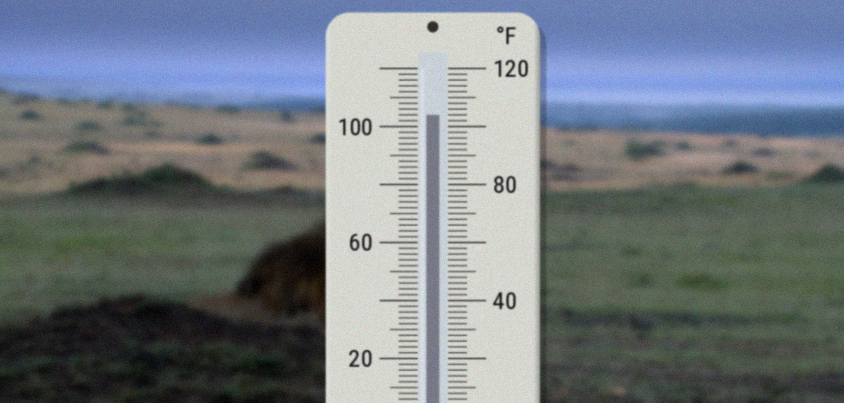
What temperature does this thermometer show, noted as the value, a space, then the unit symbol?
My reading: 104 °F
